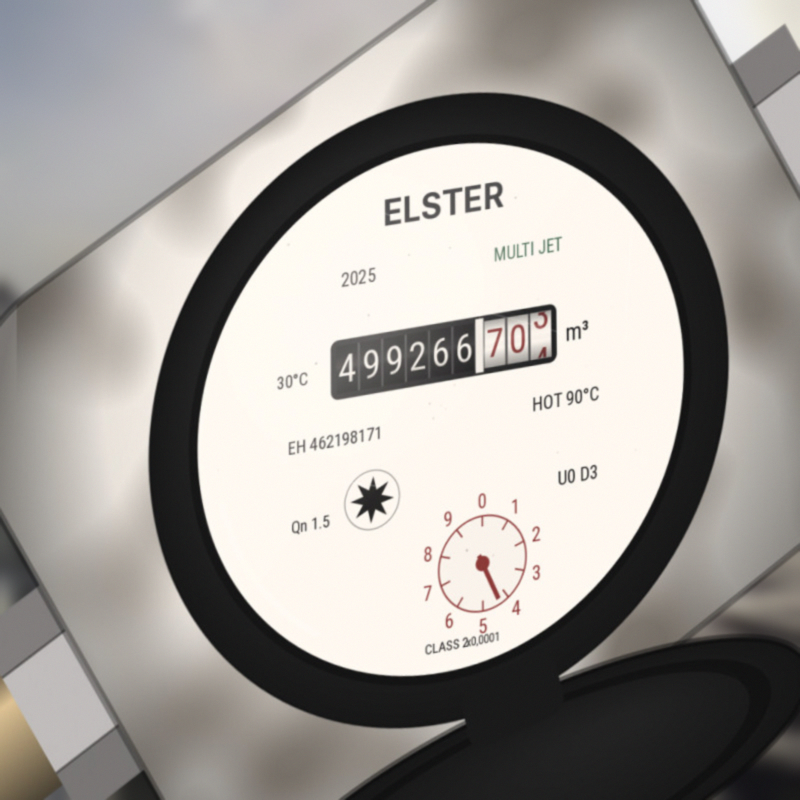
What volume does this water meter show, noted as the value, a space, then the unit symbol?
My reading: 499266.7034 m³
